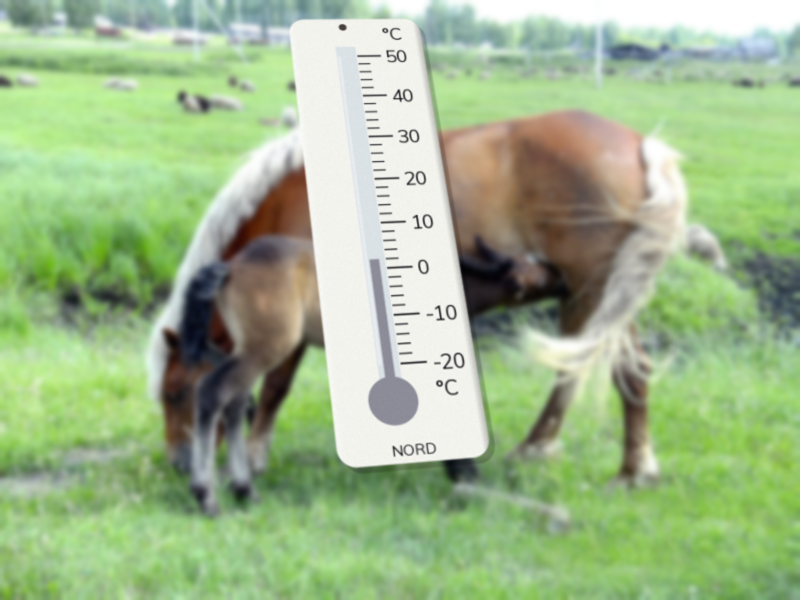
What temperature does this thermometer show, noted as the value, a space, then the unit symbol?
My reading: 2 °C
